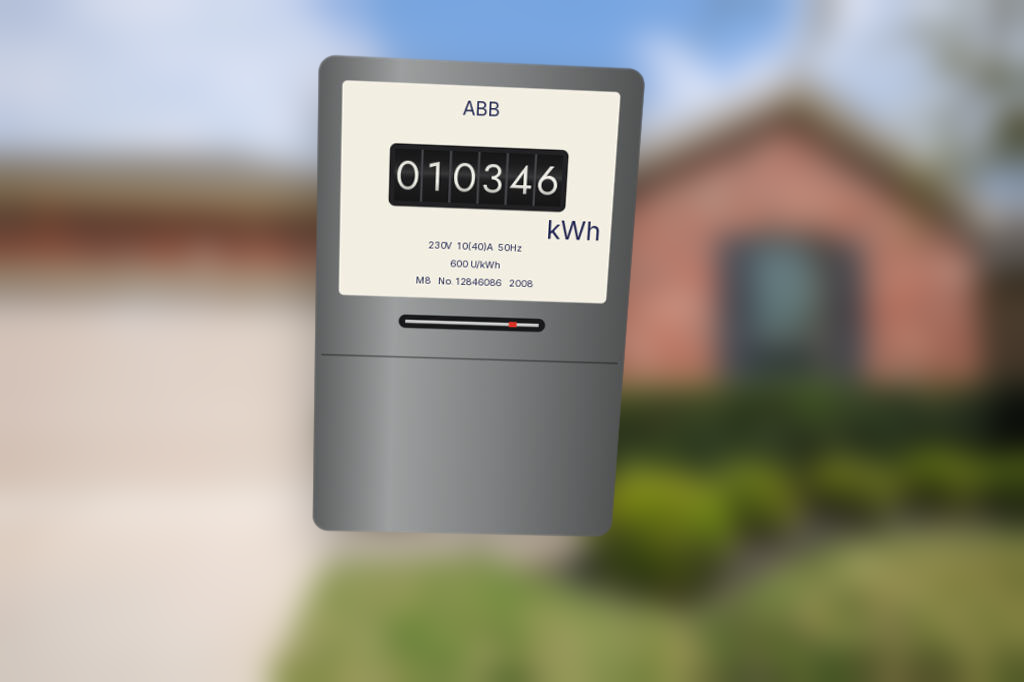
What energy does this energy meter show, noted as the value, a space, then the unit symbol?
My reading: 10346 kWh
